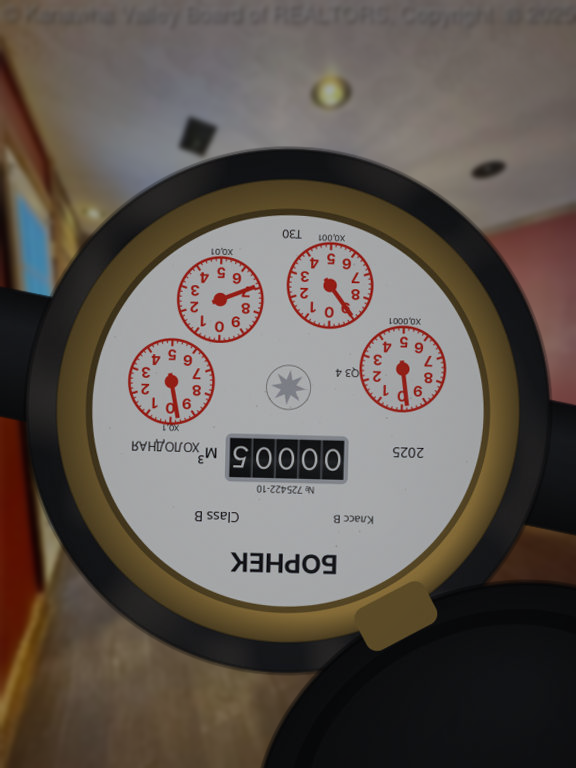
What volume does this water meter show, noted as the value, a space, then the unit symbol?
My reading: 4.9689 m³
